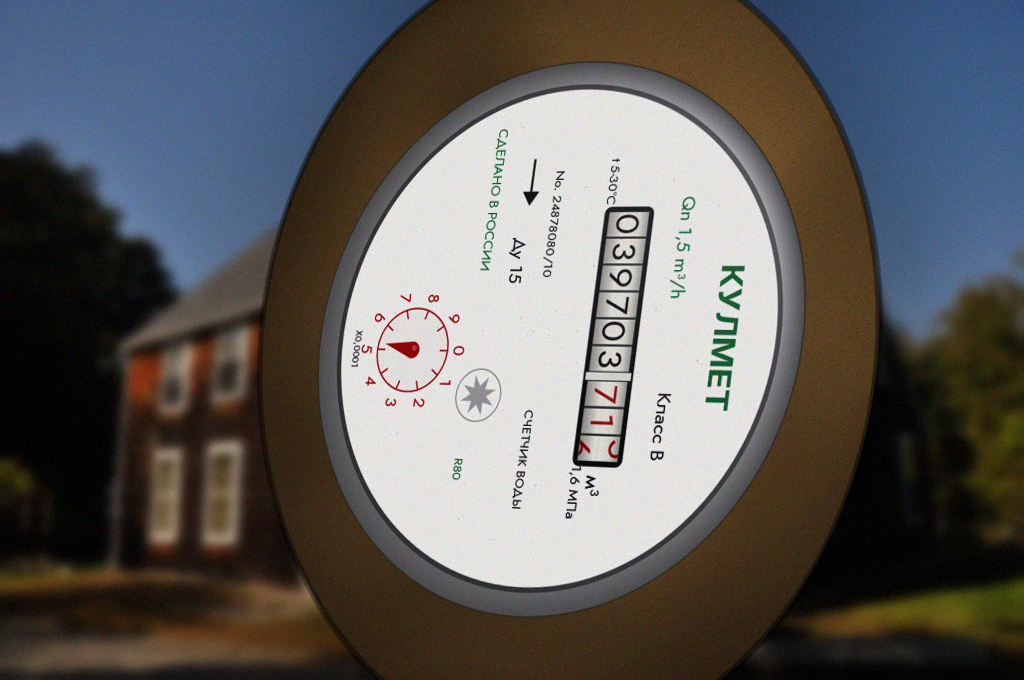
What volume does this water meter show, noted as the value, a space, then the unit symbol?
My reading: 39703.7155 m³
